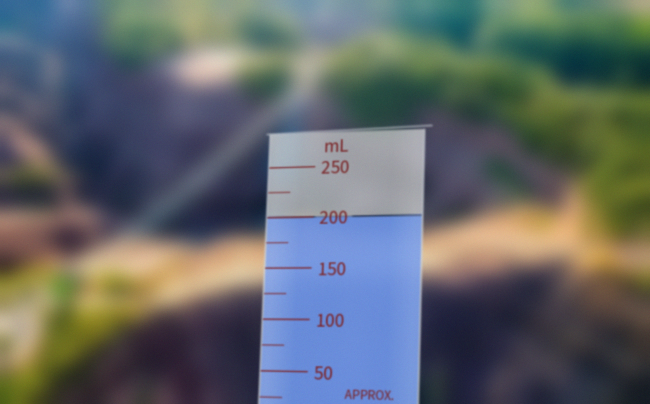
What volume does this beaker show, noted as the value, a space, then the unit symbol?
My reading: 200 mL
